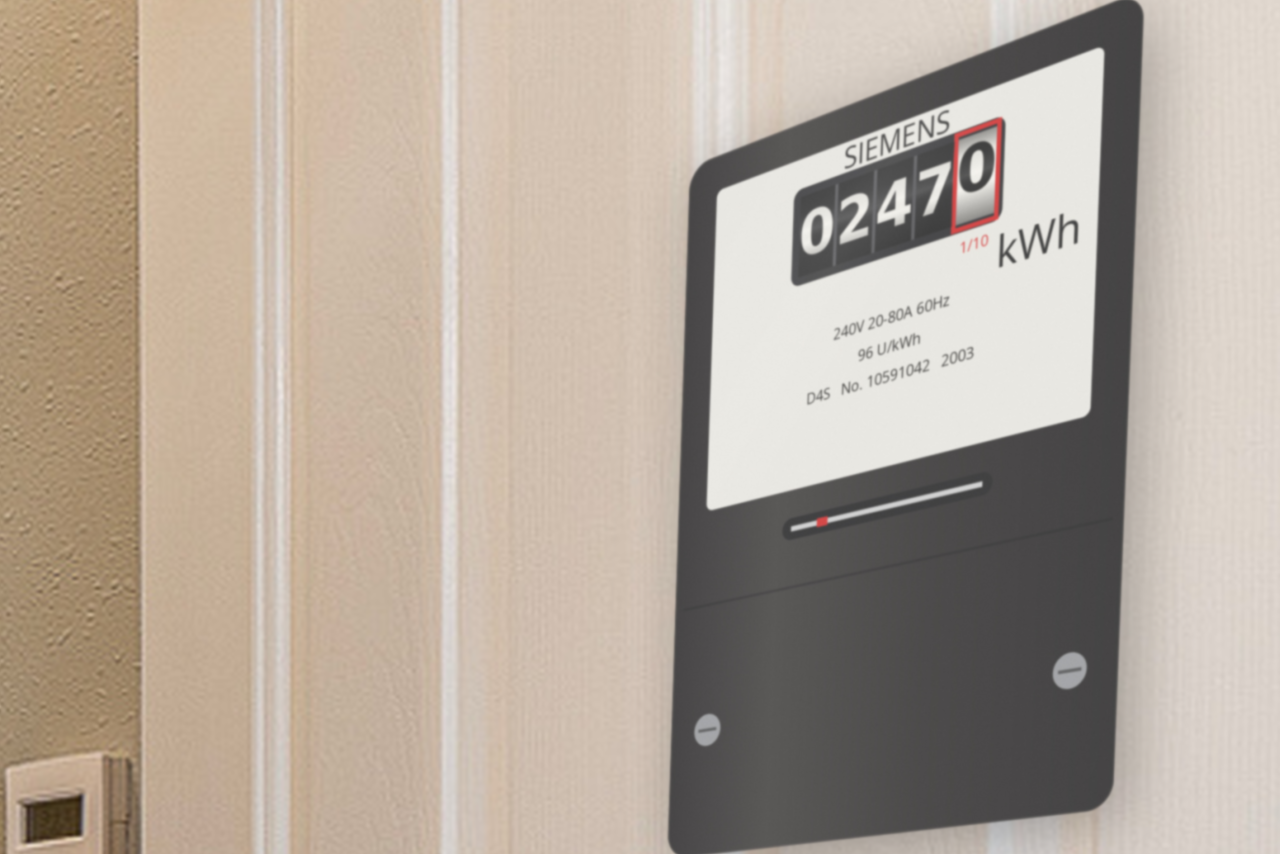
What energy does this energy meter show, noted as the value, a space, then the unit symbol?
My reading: 247.0 kWh
